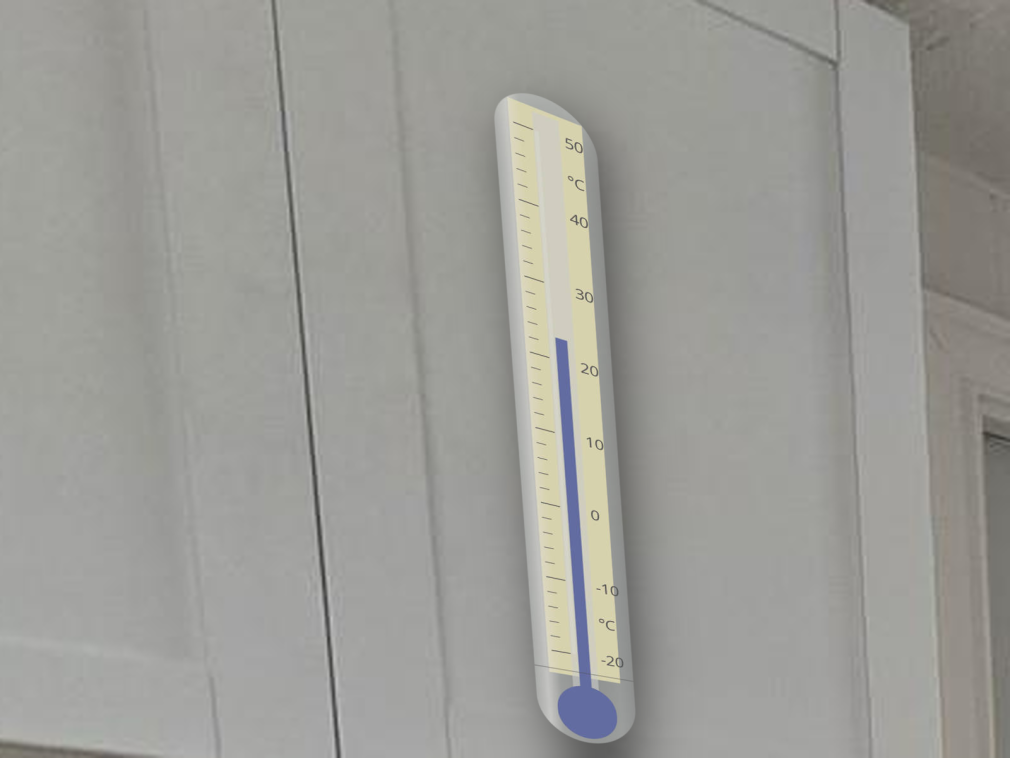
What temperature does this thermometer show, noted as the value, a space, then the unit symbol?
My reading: 23 °C
